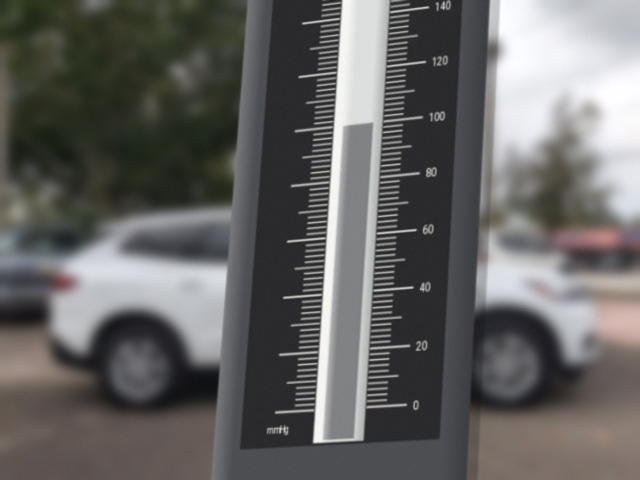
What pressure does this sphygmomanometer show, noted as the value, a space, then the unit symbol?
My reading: 100 mmHg
